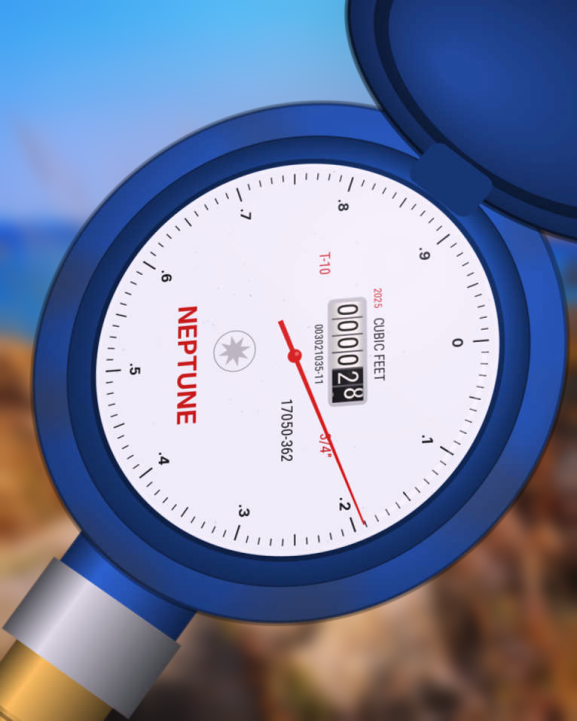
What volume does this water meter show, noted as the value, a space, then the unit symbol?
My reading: 28.19 ft³
